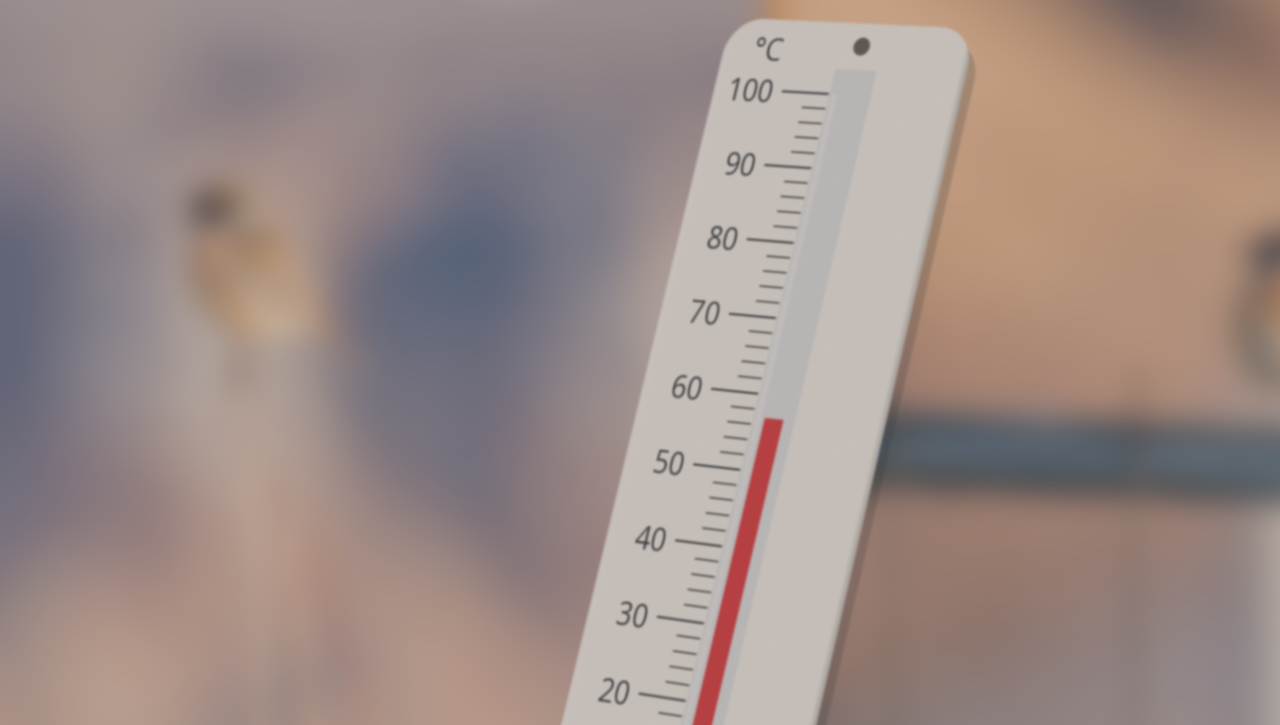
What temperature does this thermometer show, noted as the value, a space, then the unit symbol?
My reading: 57 °C
